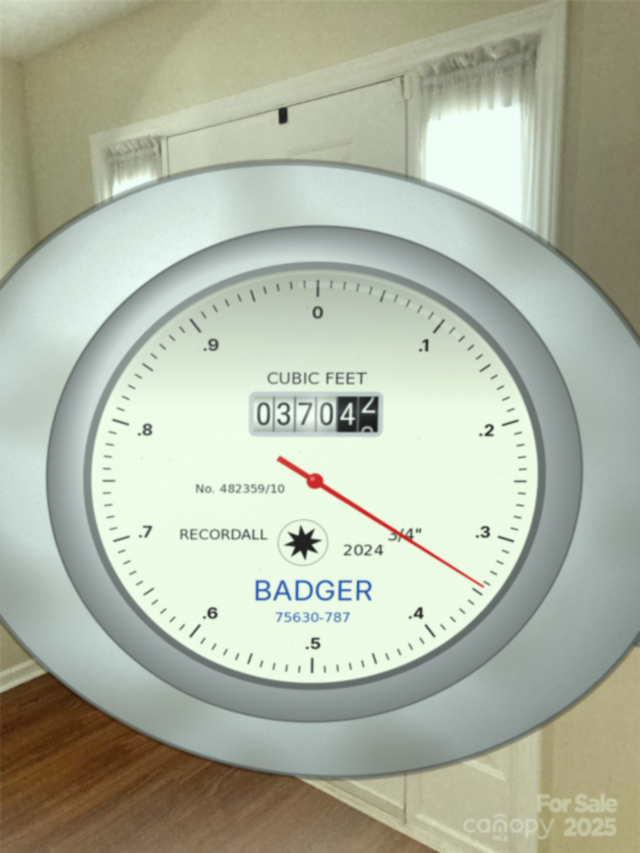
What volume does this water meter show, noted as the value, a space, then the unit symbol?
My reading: 37042.34 ft³
